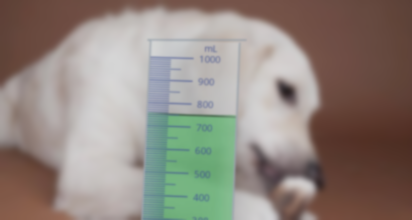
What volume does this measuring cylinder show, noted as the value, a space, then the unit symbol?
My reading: 750 mL
